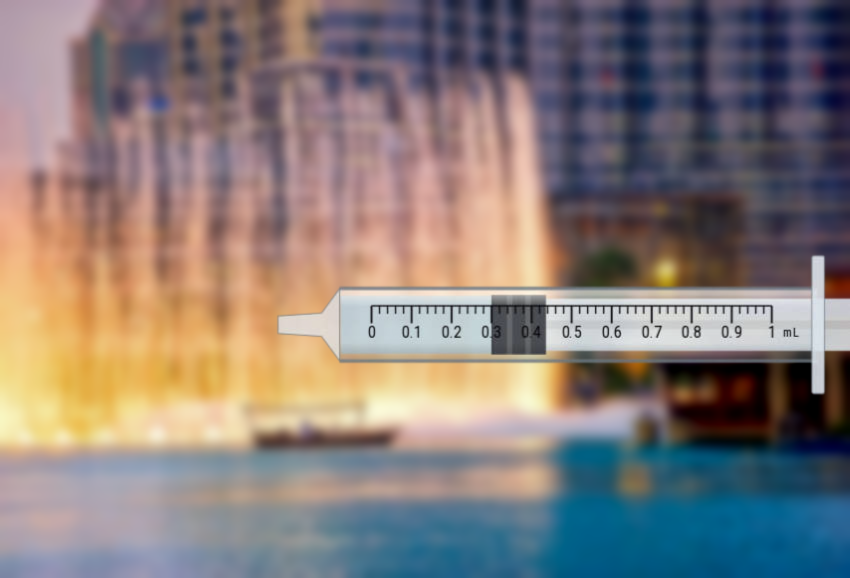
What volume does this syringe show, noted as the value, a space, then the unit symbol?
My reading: 0.3 mL
